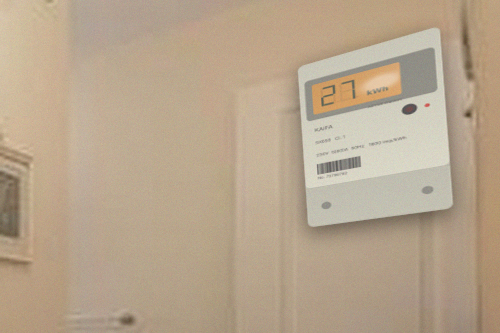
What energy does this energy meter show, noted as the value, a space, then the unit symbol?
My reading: 27 kWh
